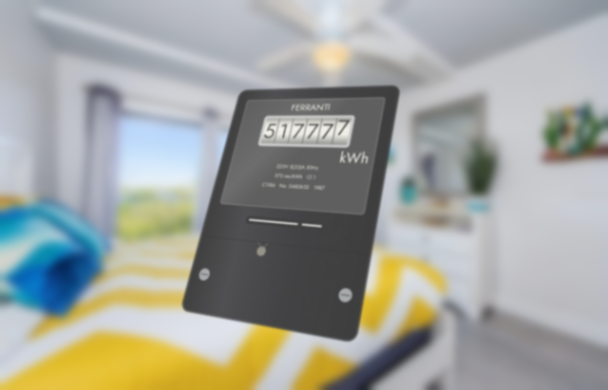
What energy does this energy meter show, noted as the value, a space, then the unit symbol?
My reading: 517777 kWh
